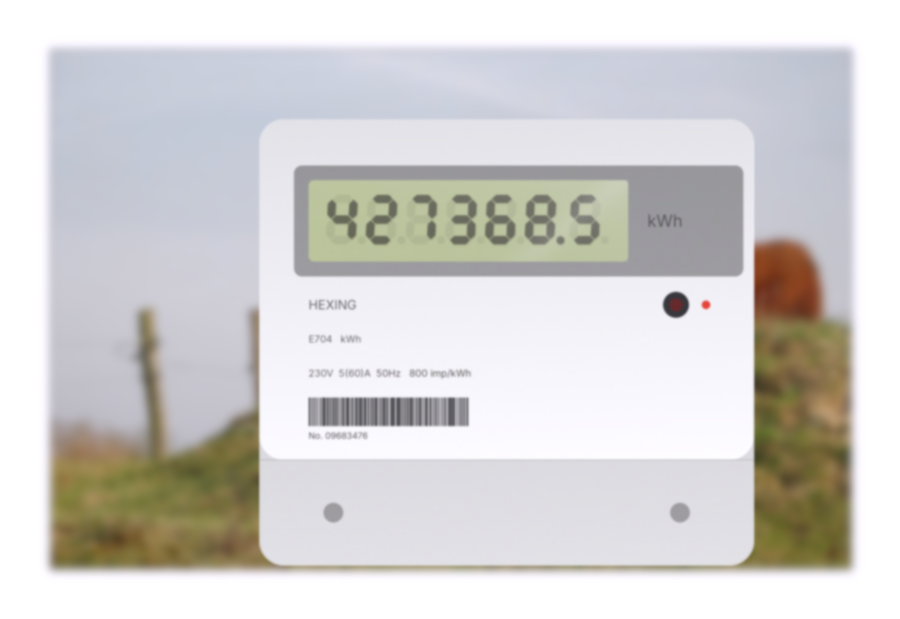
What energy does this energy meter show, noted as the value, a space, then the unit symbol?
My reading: 427368.5 kWh
